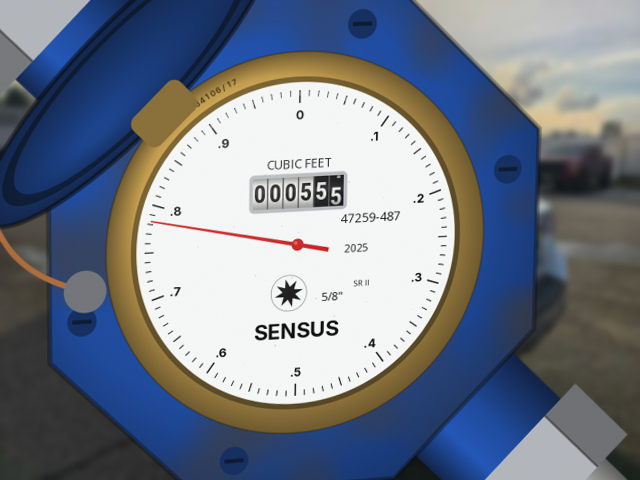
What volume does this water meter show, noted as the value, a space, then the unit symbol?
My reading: 554.78 ft³
